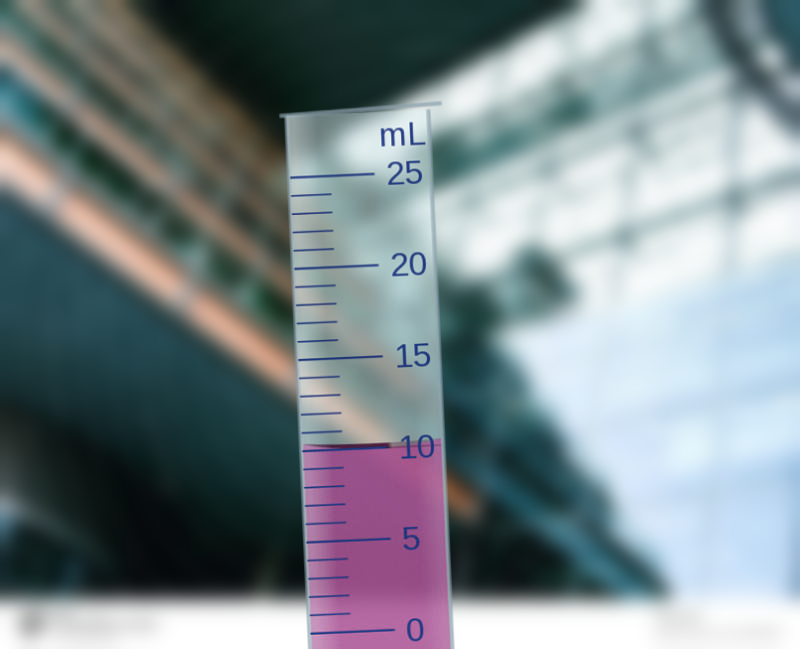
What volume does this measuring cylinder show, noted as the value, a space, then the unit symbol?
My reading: 10 mL
